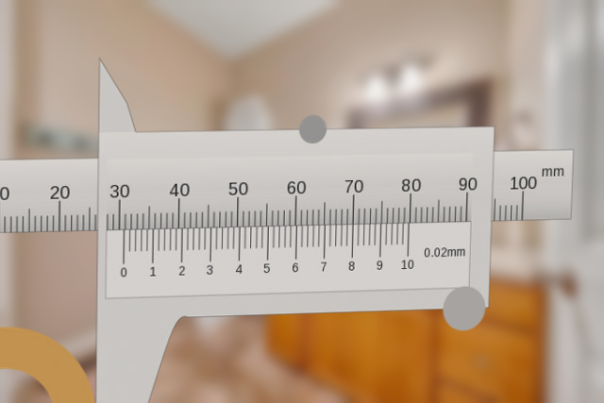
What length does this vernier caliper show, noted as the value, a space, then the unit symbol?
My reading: 30.8 mm
